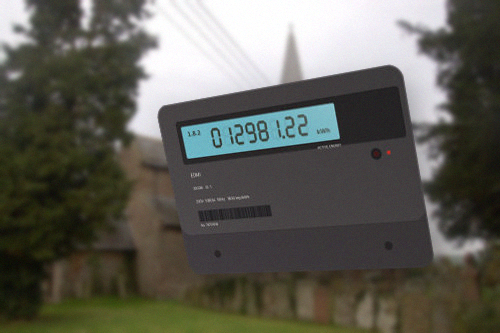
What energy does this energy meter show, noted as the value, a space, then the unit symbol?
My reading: 12981.22 kWh
